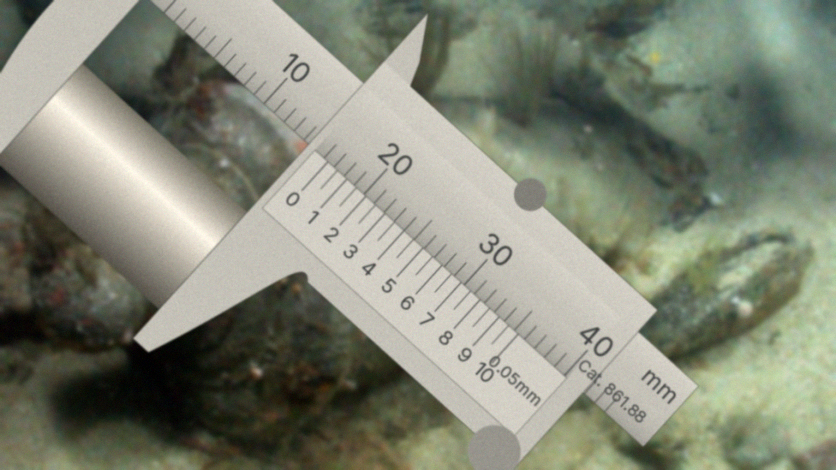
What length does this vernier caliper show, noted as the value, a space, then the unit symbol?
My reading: 16.4 mm
